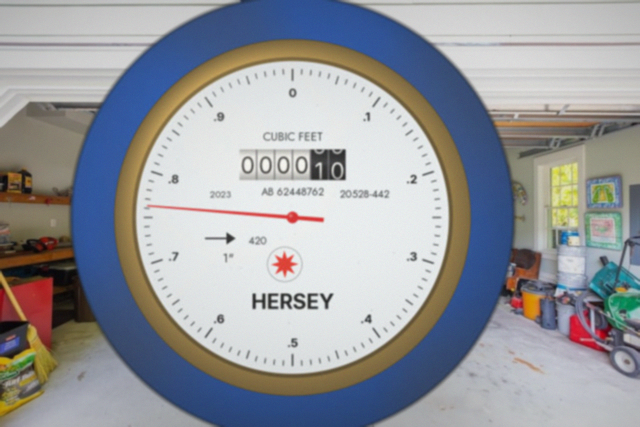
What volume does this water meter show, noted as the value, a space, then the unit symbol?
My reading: 9.76 ft³
